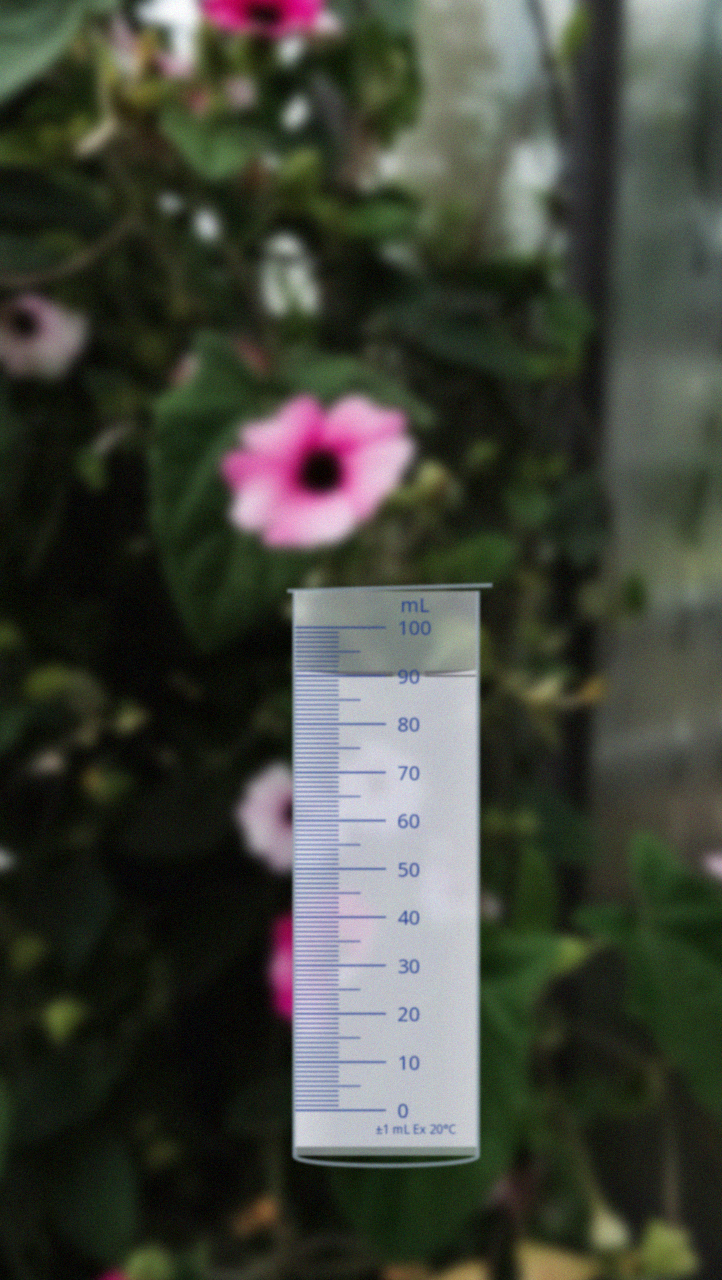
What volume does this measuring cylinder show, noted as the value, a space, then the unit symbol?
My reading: 90 mL
